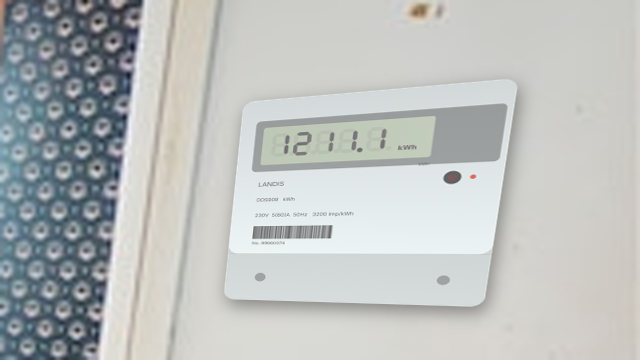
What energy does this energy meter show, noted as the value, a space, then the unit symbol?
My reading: 1211.1 kWh
